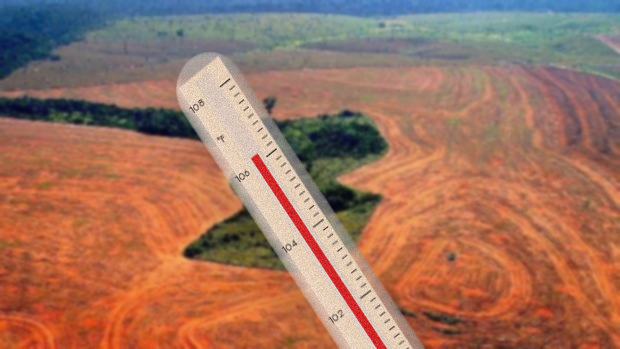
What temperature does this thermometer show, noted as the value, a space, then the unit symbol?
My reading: 106.2 °F
